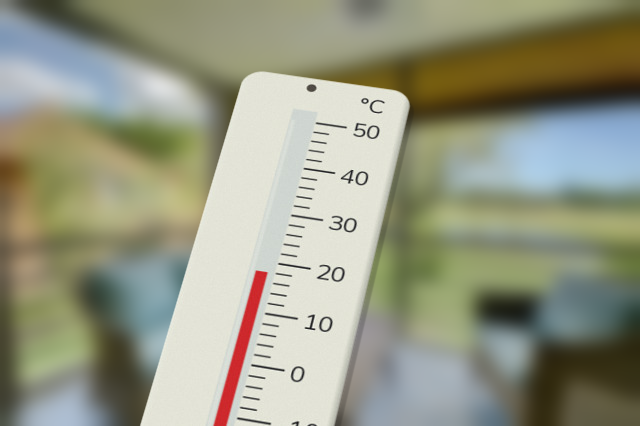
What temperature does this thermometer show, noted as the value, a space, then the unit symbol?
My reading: 18 °C
